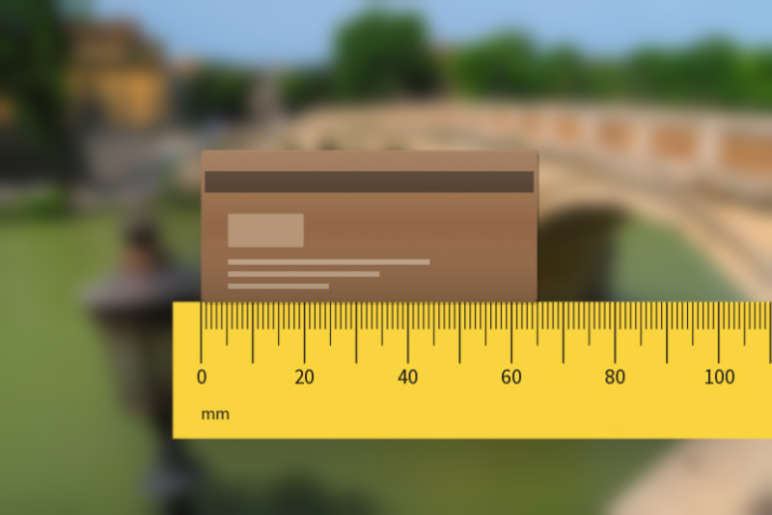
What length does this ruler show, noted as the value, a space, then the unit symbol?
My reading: 65 mm
